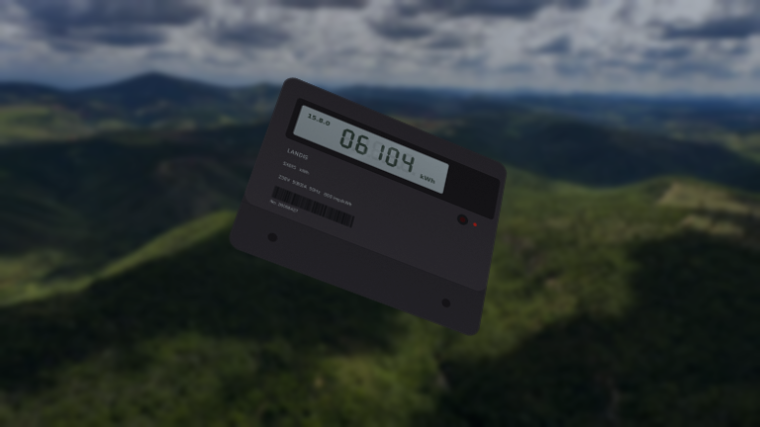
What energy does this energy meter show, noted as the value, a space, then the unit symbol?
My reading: 6104 kWh
